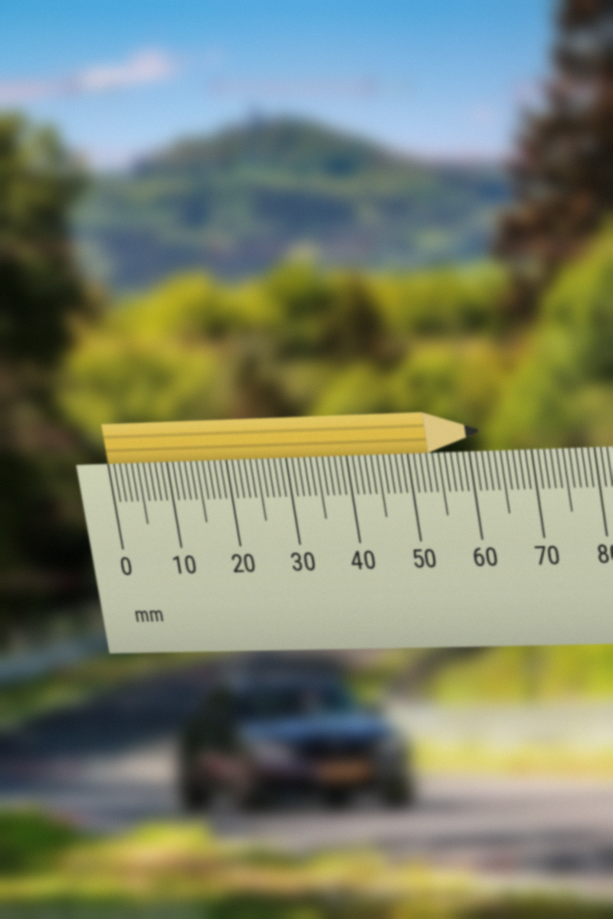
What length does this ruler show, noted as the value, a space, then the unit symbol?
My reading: 62 mm
